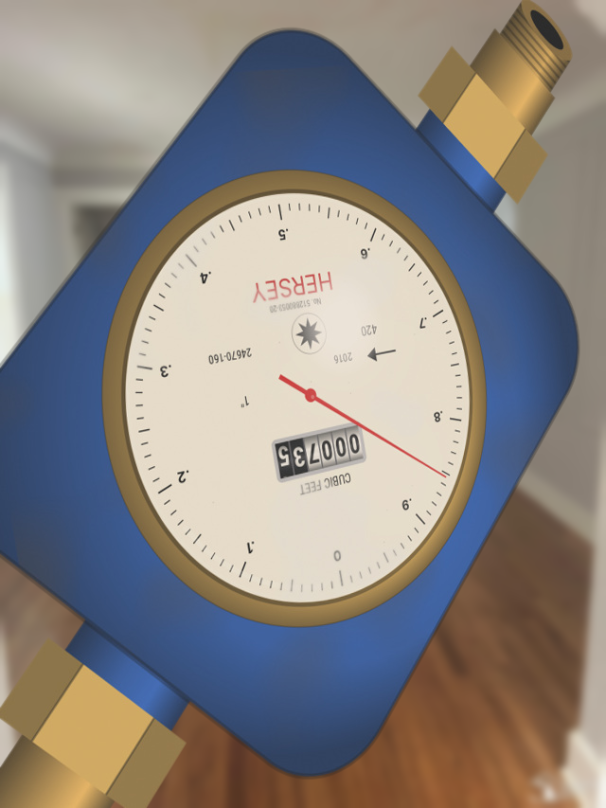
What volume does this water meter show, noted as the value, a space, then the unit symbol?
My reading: 734.85 ft³
